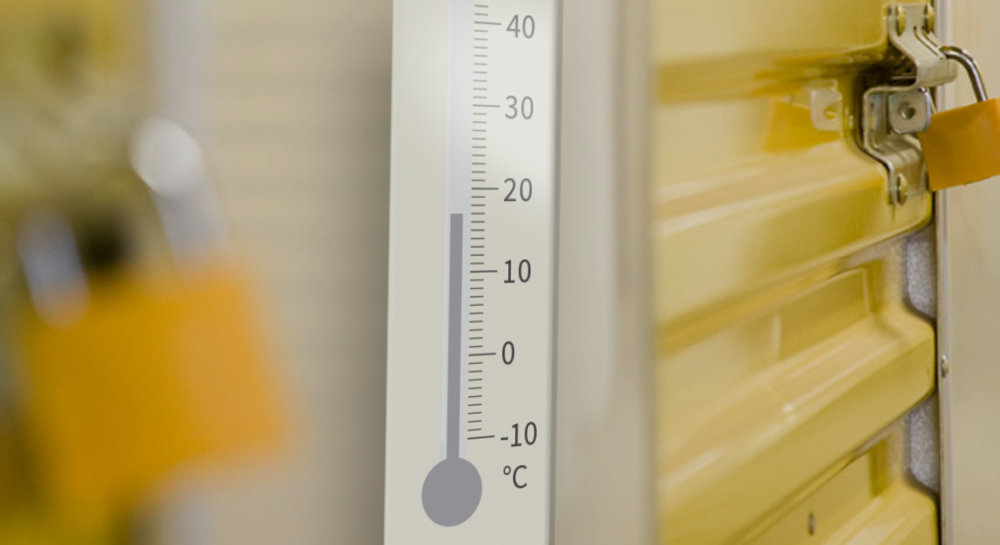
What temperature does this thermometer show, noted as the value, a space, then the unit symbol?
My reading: 17 °C
